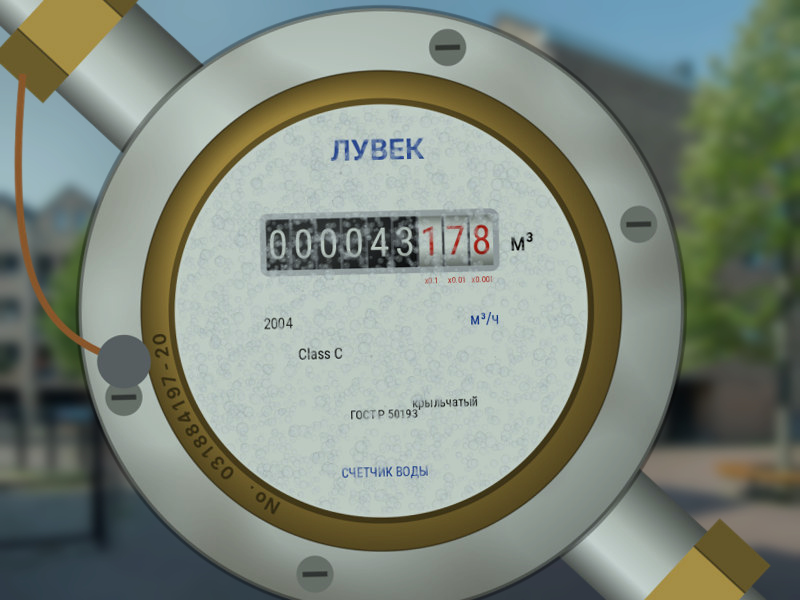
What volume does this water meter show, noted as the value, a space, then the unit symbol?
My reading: 43.178 m³
